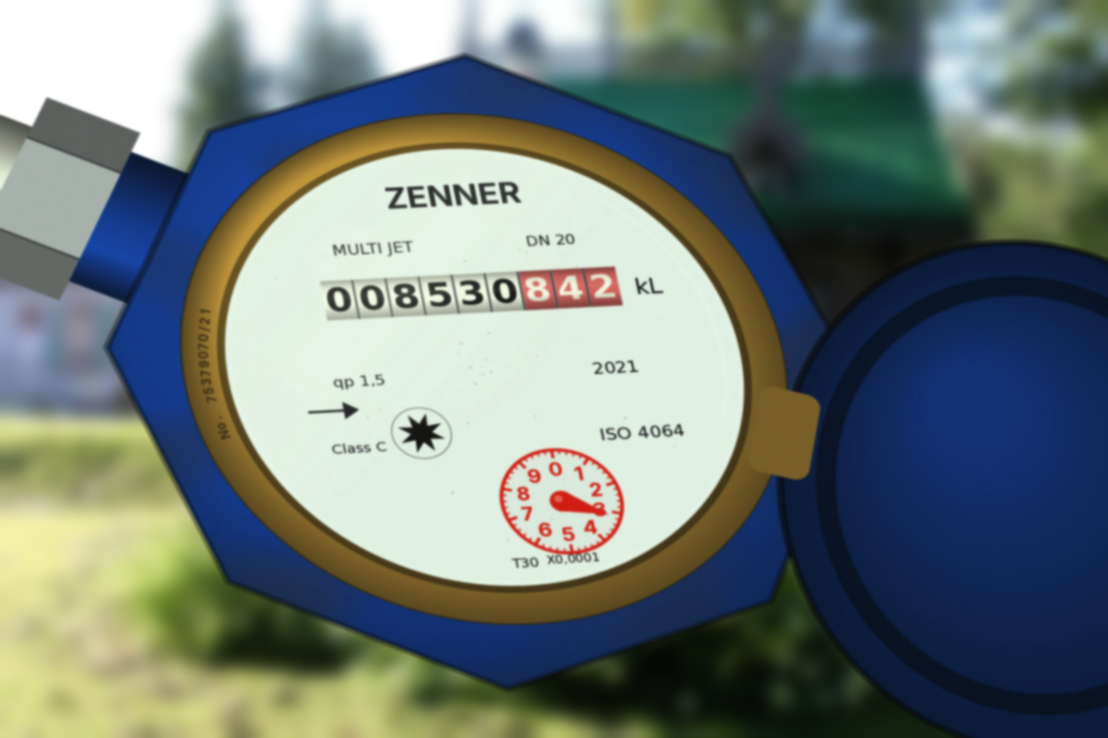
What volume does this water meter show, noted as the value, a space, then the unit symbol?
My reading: 8530.8423 kL
